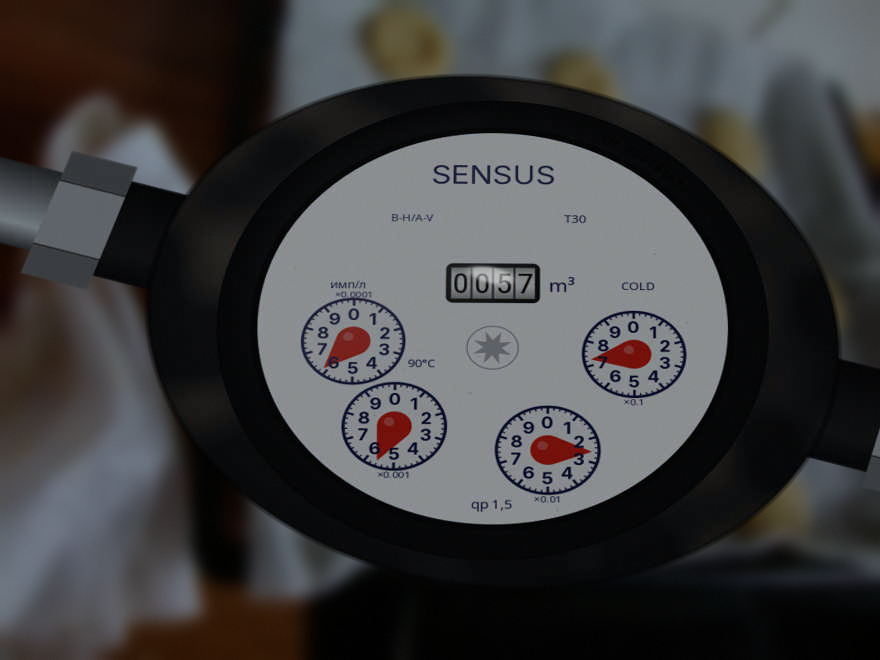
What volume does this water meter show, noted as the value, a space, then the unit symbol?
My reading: 57.7256 m³
